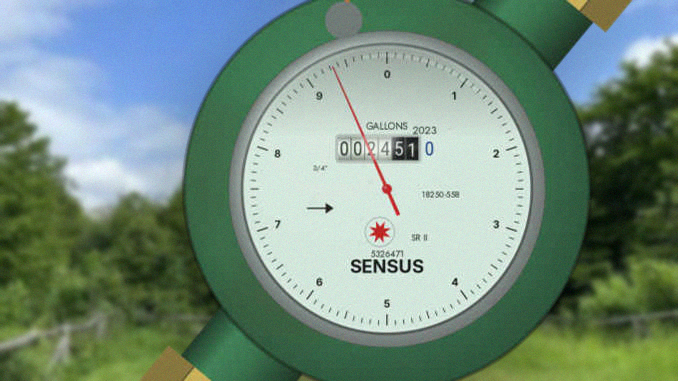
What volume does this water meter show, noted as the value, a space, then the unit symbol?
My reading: 24509.3 gal
